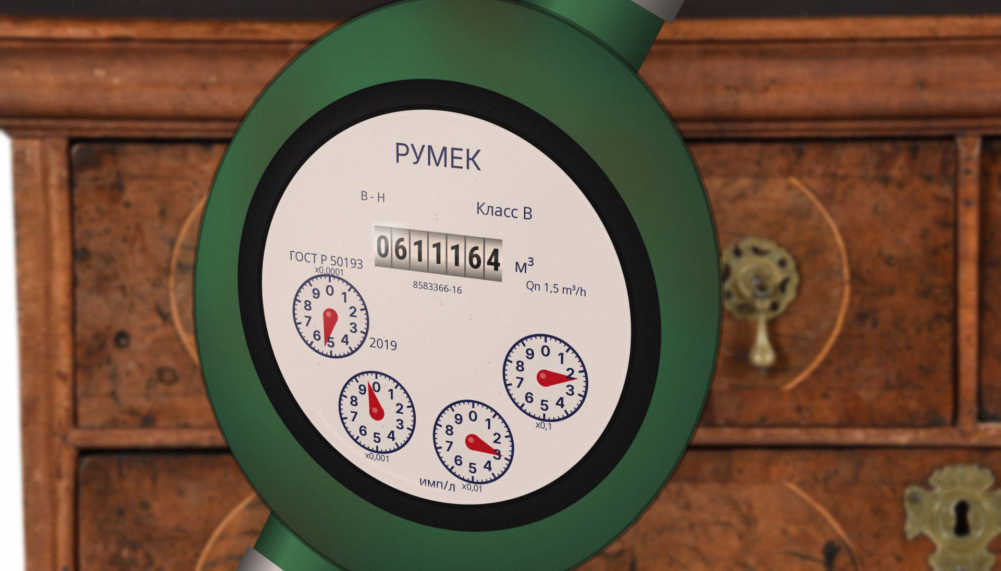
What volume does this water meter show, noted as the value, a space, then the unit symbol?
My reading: 611164.2295 m³
